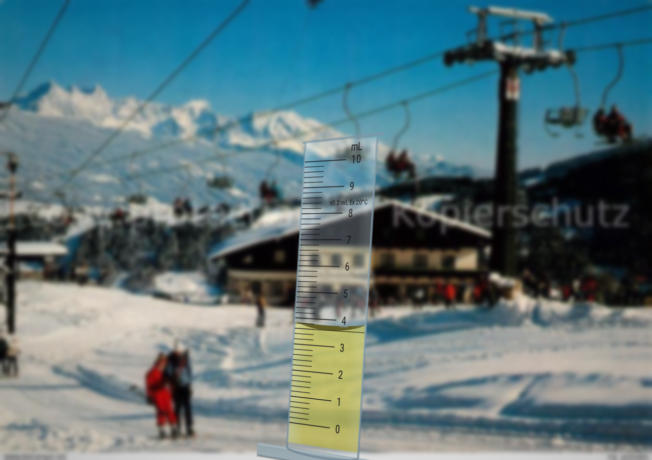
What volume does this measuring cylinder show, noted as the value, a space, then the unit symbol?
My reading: 3.6 mL
